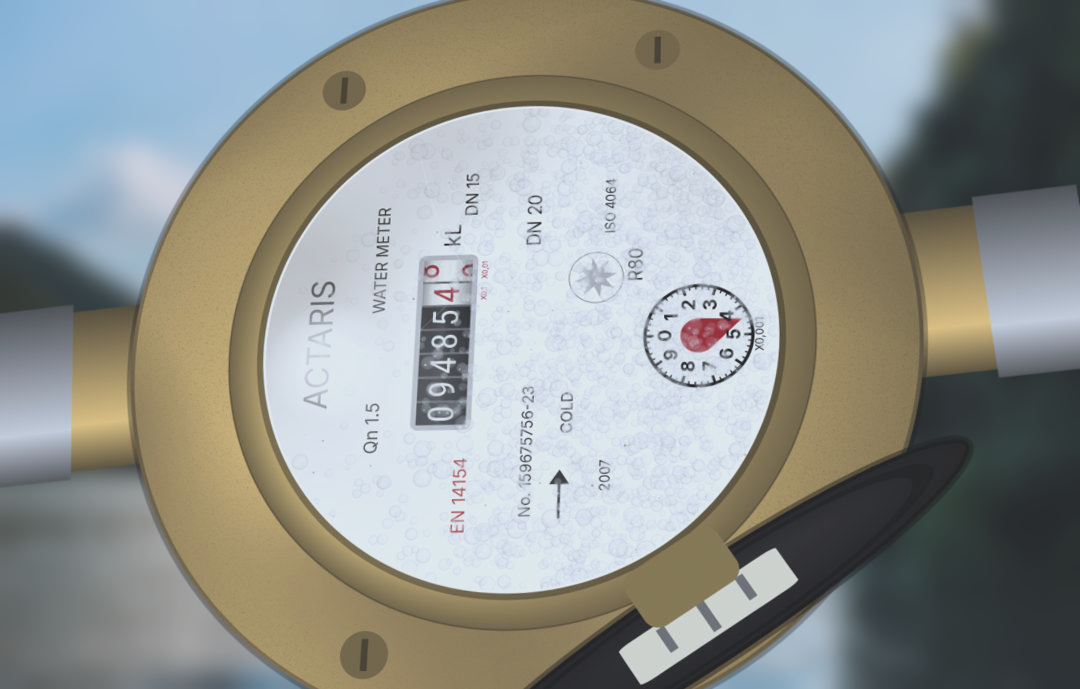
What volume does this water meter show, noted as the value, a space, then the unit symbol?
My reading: 9485.484 kL
